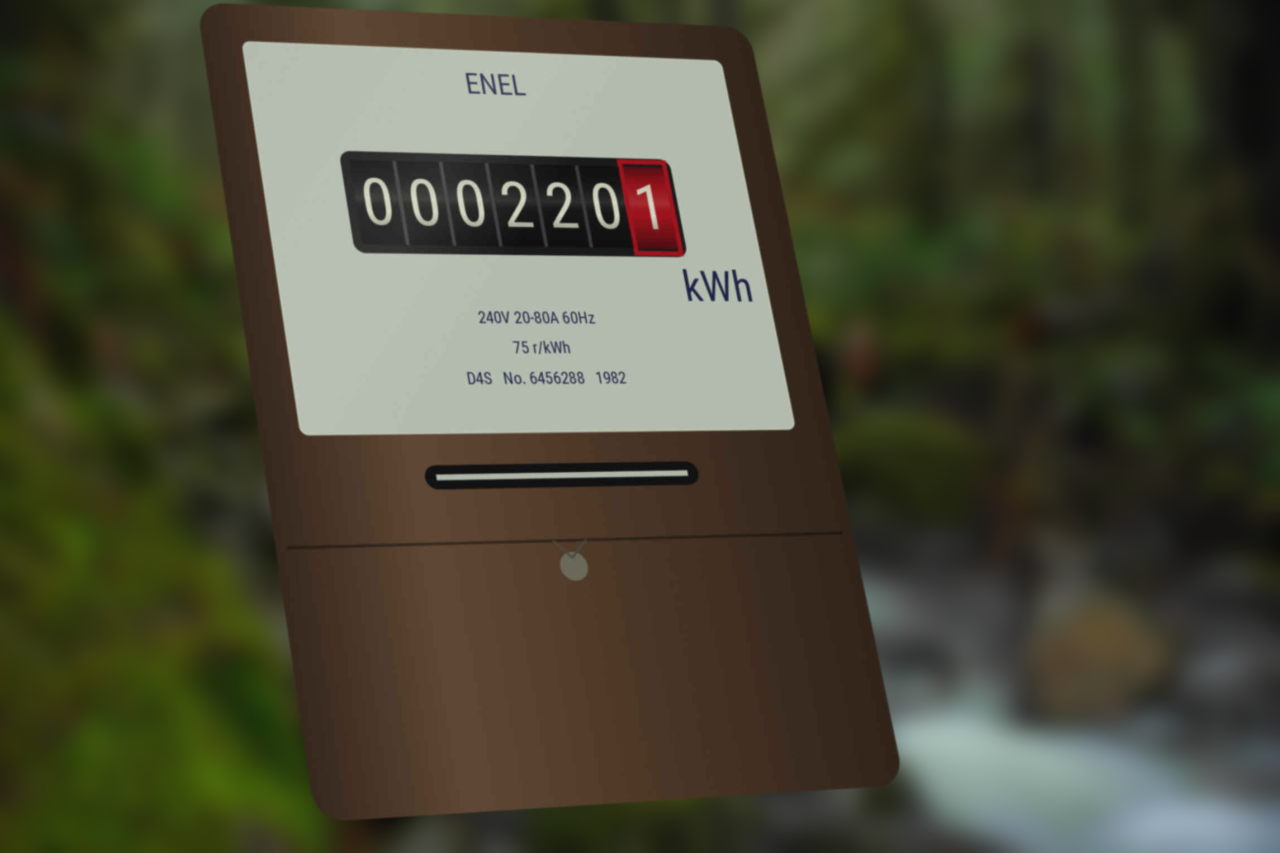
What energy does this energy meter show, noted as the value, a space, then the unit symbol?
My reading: 220.1 kWh
